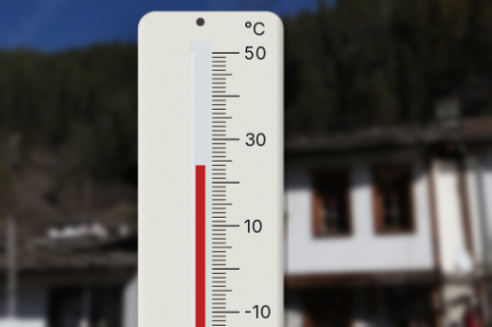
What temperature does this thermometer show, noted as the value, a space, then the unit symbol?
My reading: 24 °C
